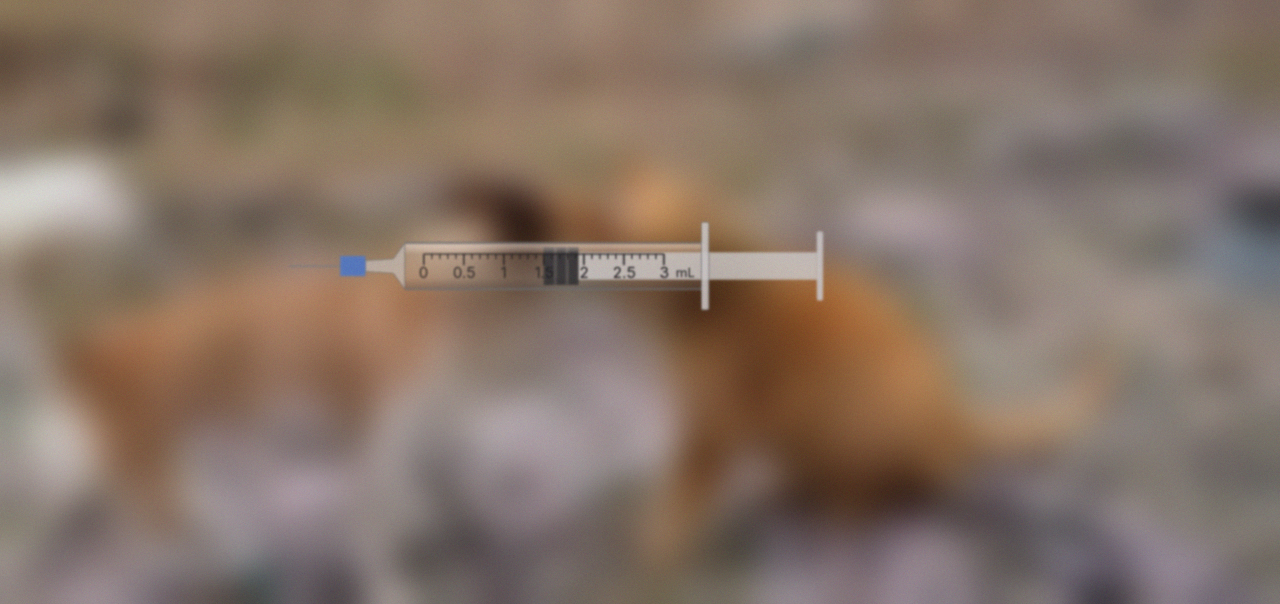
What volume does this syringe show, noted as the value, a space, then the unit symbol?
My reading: 1.5 mL
